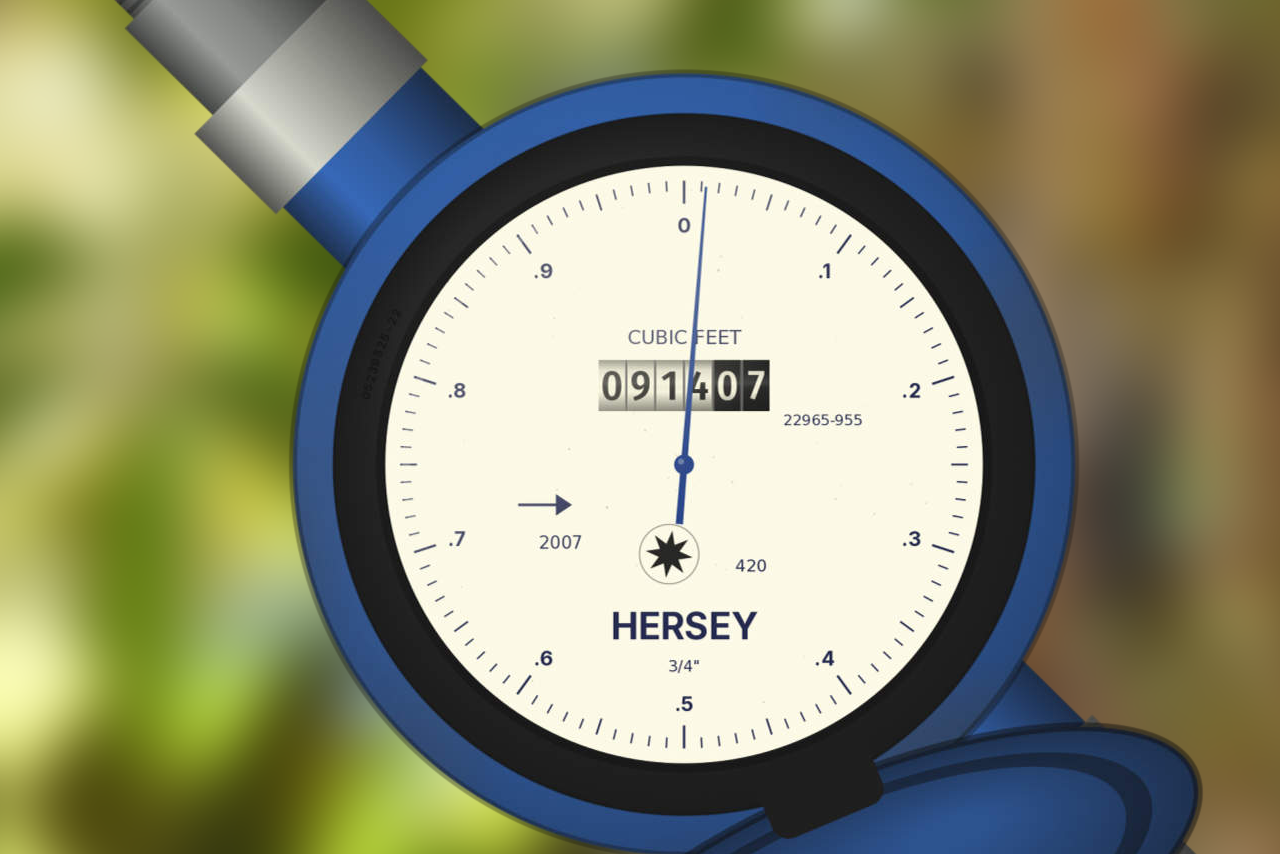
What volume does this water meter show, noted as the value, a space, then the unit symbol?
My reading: 91407.01 ft³
